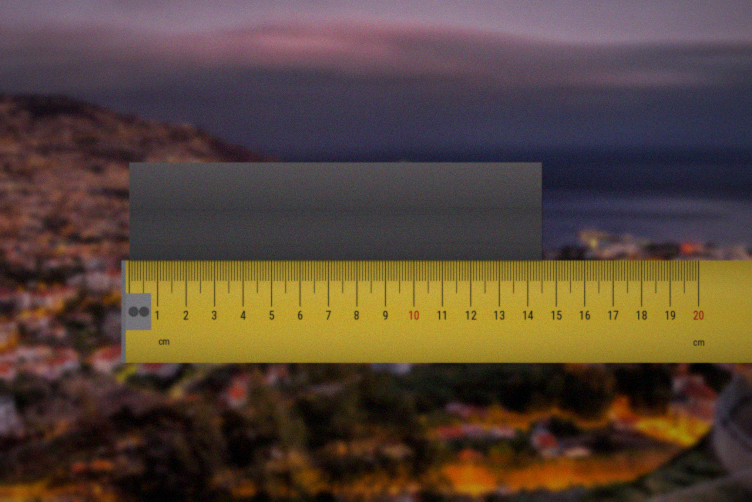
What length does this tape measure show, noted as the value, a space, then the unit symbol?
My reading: 14.5 cm
